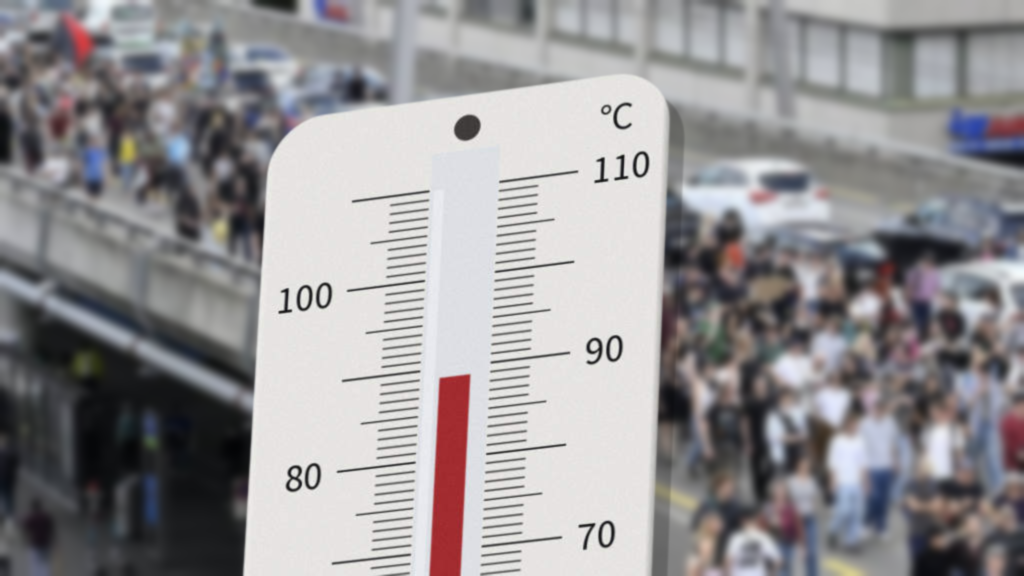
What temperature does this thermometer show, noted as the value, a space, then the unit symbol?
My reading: 89 °C
